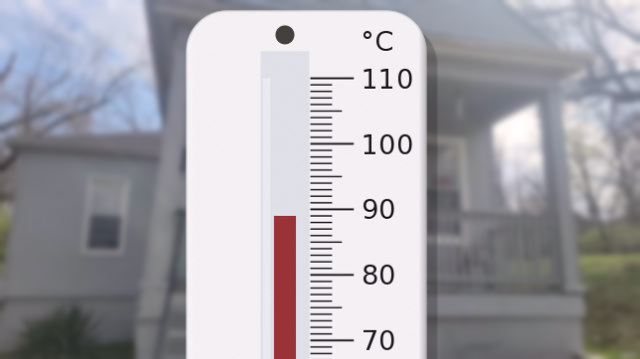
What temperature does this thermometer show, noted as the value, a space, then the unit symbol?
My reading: 89 °C
